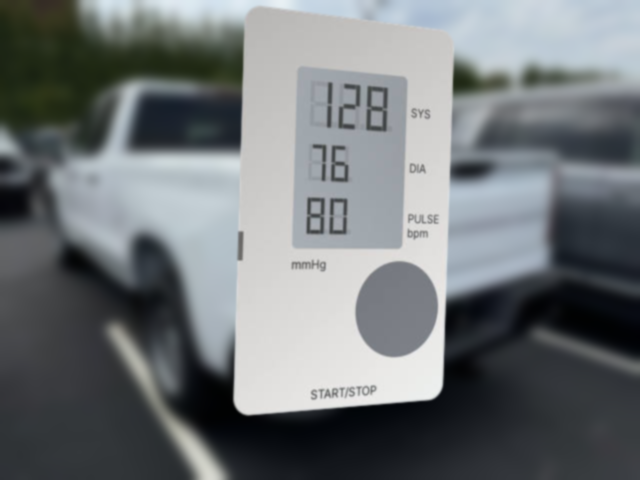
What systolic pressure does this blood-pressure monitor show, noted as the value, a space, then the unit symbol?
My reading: 128 mmHg
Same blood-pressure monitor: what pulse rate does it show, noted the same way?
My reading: 80 bpm
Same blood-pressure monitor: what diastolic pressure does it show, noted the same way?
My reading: 76 mmHg
